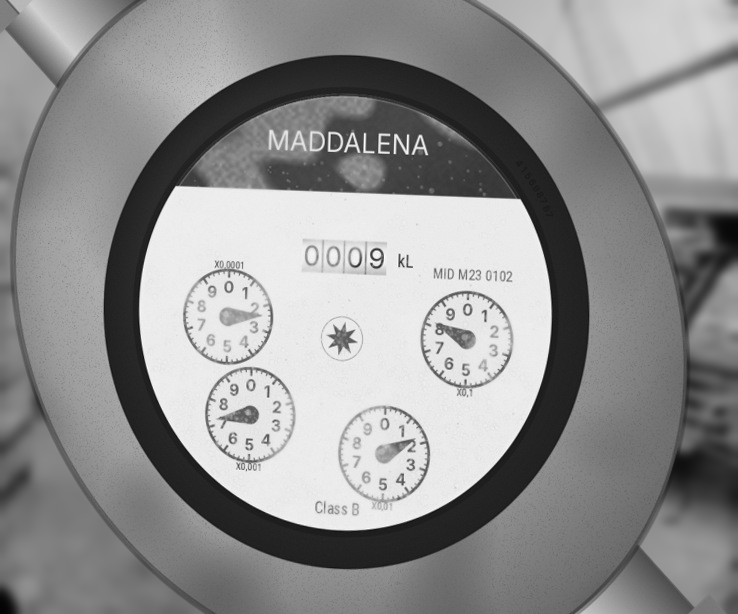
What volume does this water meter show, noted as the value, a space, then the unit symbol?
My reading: 9.8172 kL
